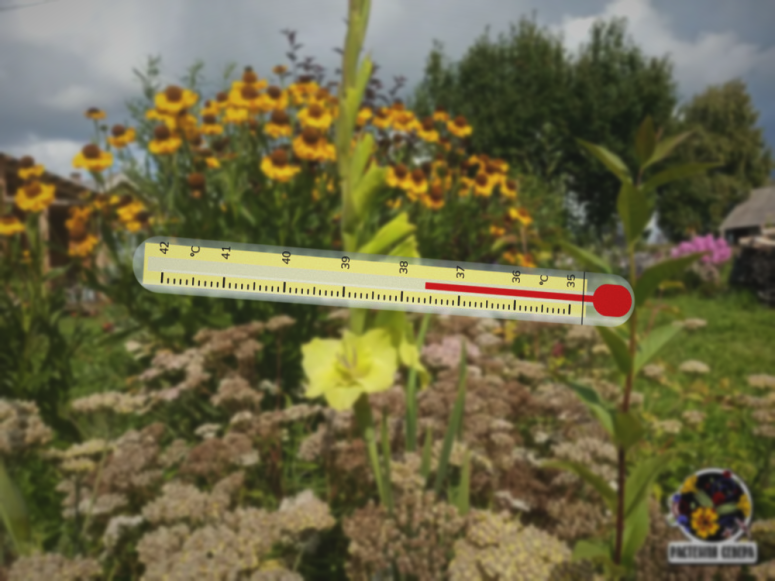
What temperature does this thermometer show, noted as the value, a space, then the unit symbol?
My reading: 37.6 °C
